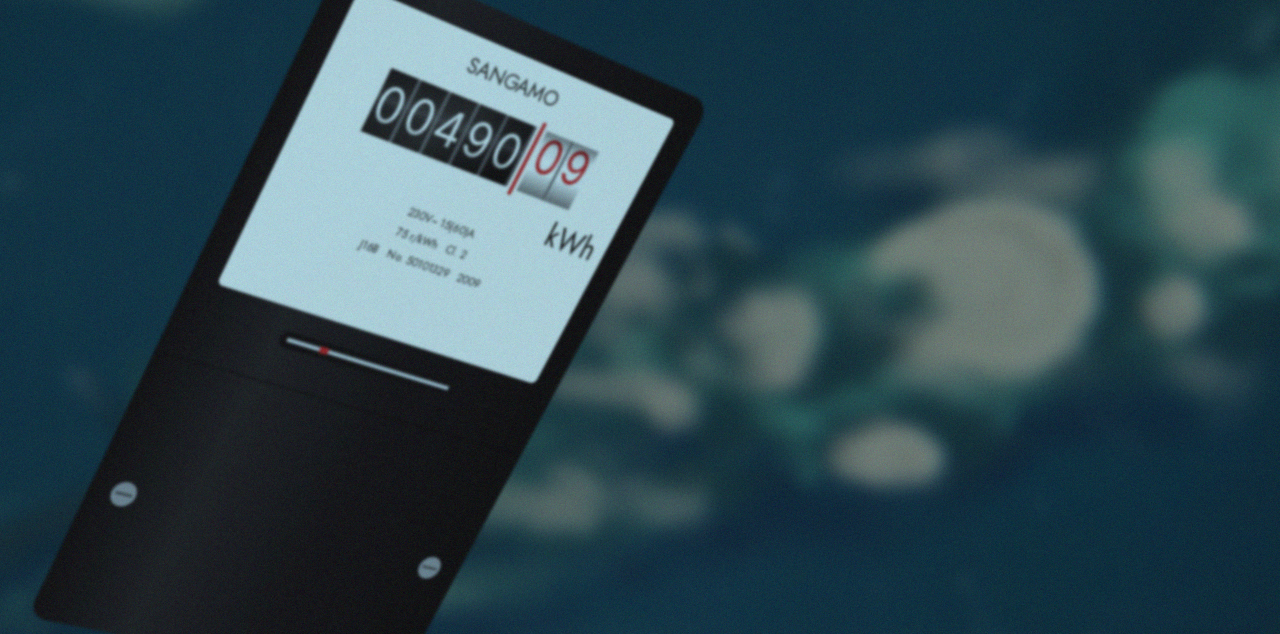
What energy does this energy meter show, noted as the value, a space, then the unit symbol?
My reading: 490.09 kWh
